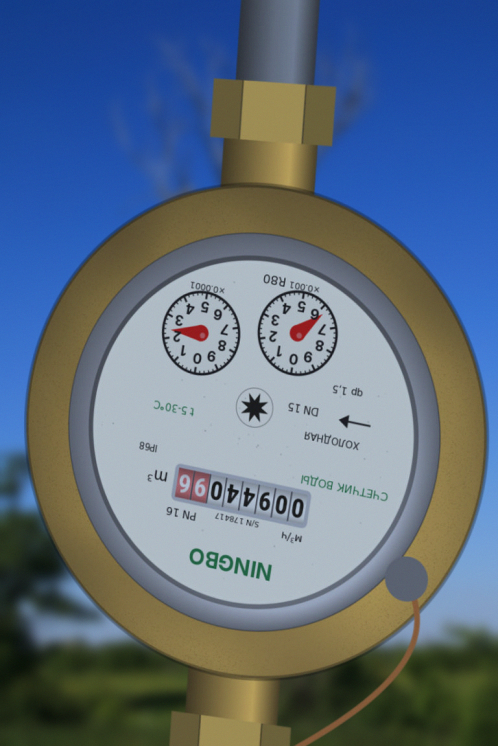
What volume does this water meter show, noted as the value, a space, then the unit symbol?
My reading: 9440.9662 m³
